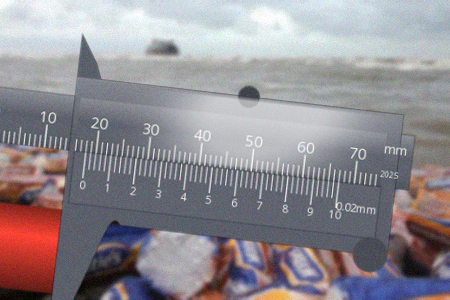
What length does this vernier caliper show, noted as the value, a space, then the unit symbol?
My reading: 18.0 mm
